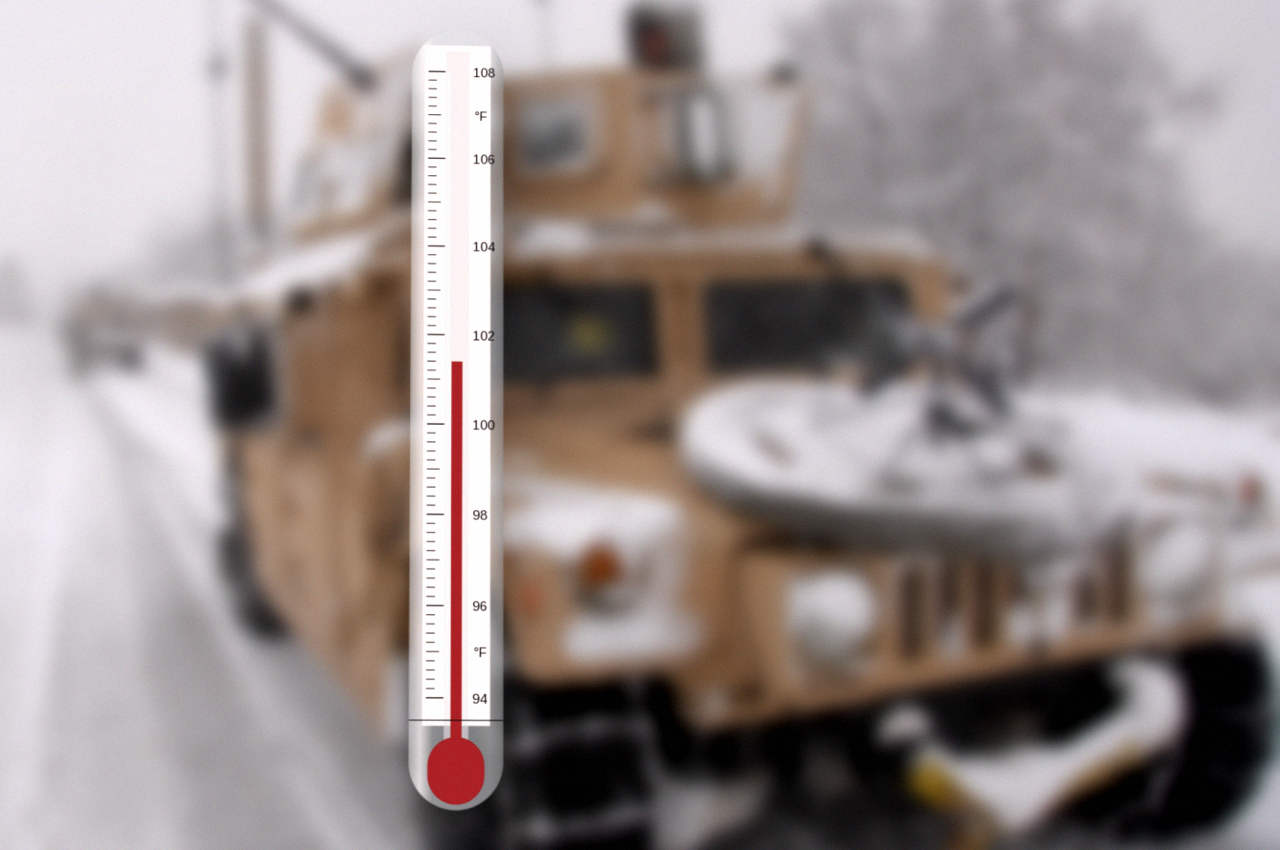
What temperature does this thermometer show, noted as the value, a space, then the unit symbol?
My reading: 101.4 °F
